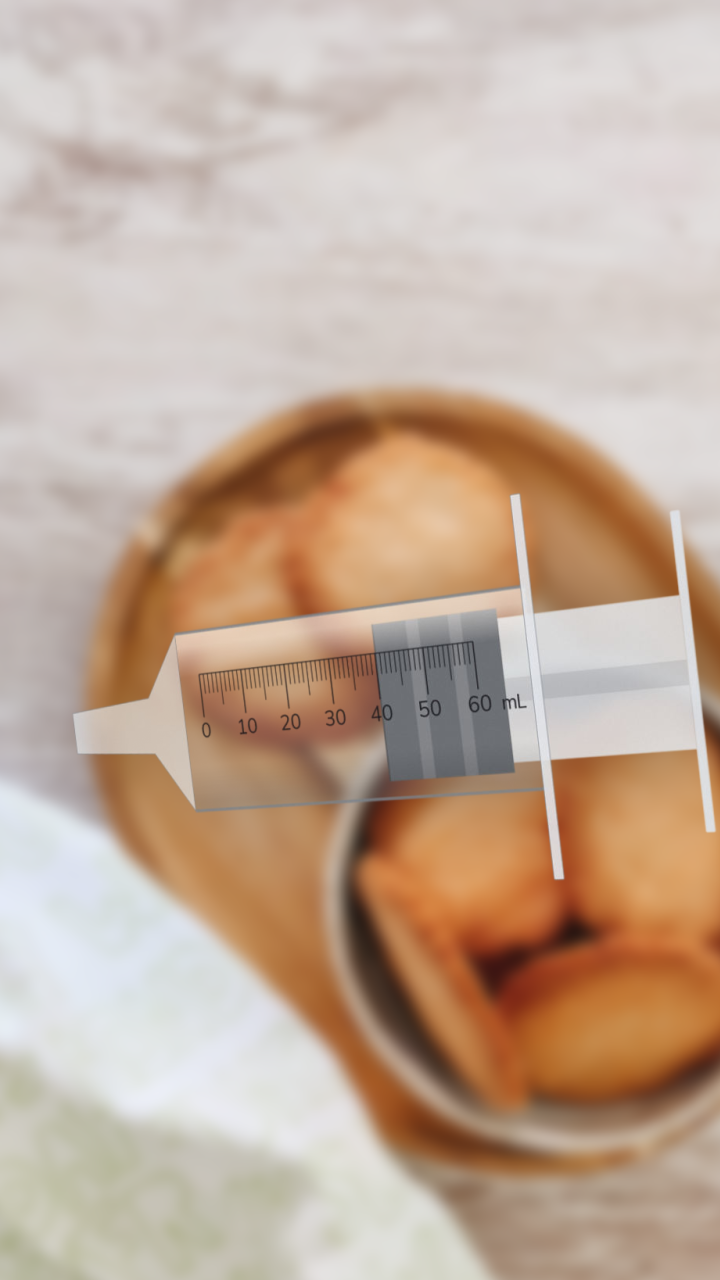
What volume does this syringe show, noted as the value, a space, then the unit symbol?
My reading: 40 mL
